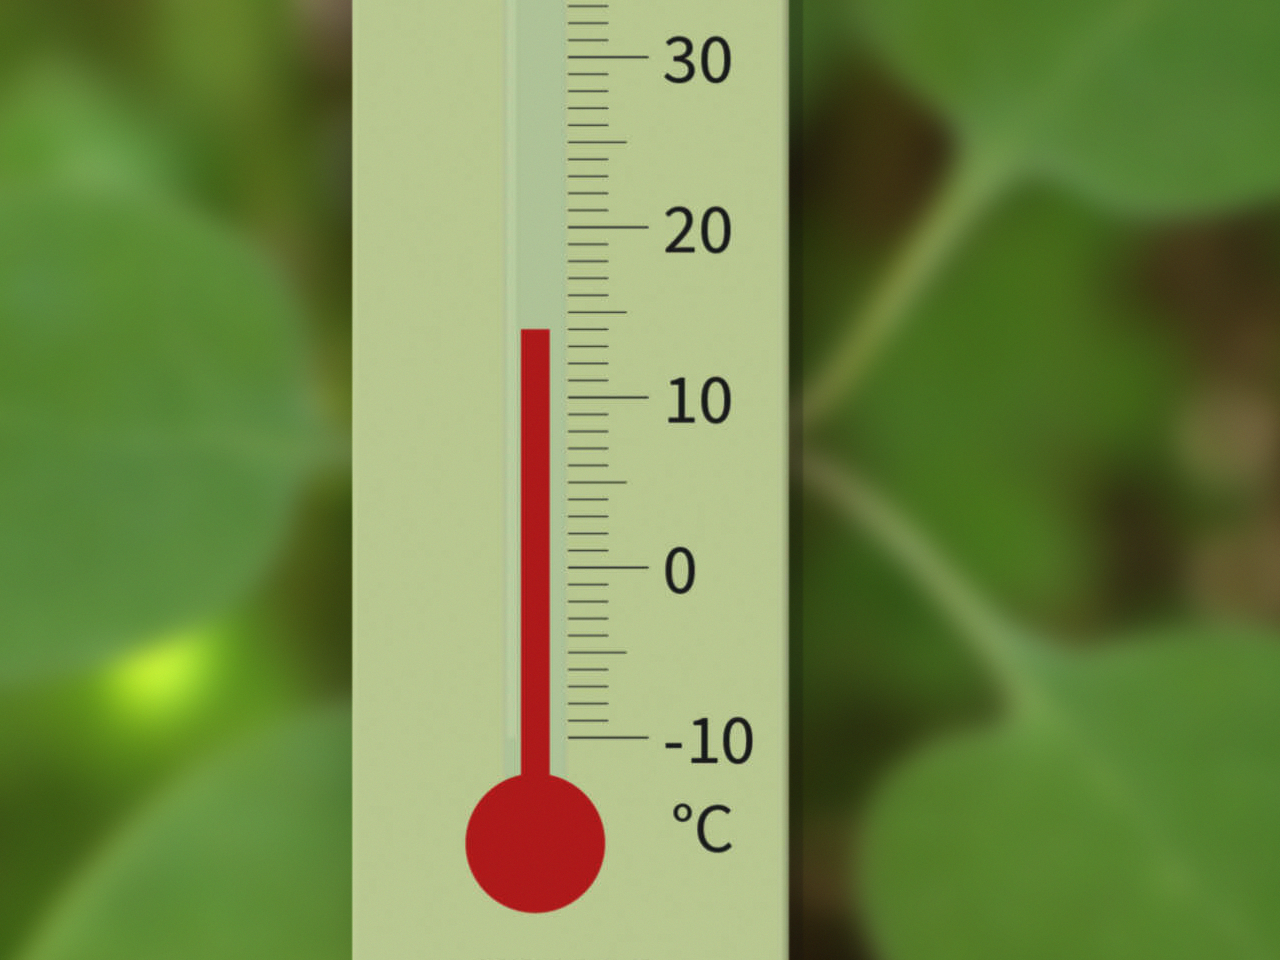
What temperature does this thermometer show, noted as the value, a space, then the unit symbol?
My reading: 14 °C
